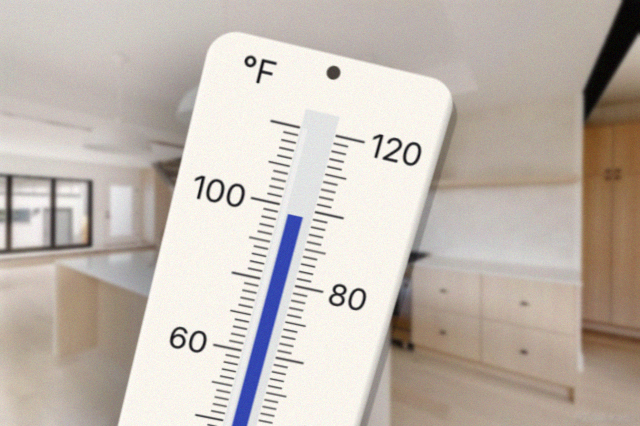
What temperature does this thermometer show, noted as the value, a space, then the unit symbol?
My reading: 98 °F
